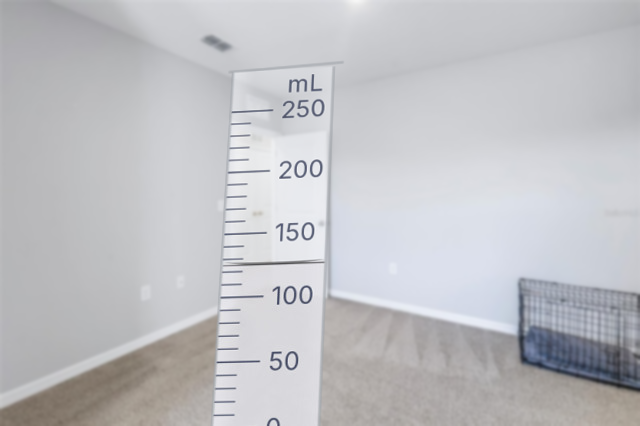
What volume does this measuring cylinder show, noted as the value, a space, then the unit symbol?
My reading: 125 mL
